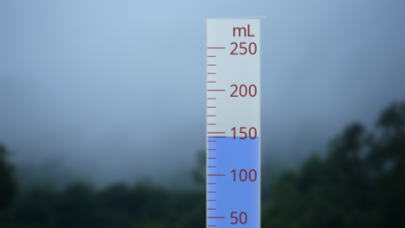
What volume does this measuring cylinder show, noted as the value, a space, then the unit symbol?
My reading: 145 mL
